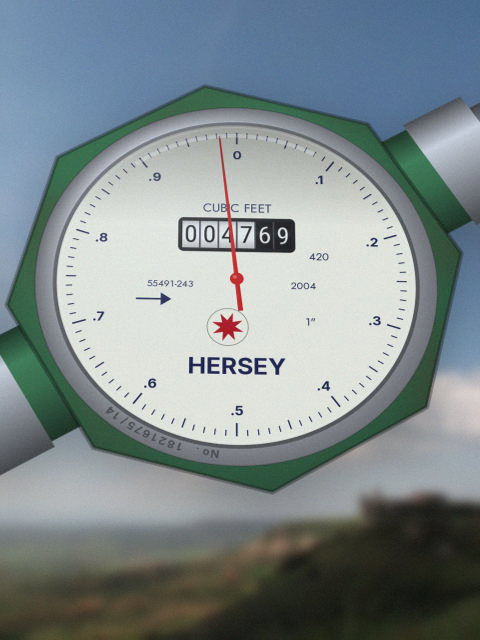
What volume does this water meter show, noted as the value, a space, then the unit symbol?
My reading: 4768.98 ft³
